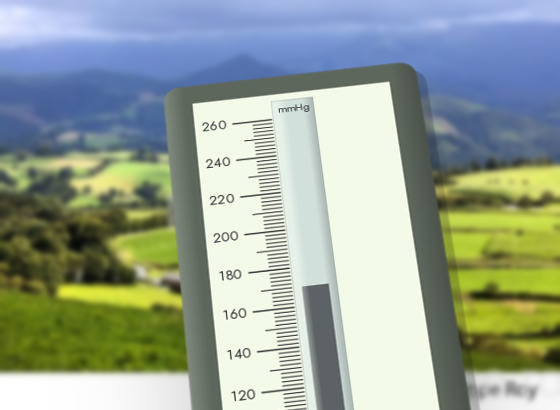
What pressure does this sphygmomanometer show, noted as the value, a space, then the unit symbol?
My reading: 170 mmHg
